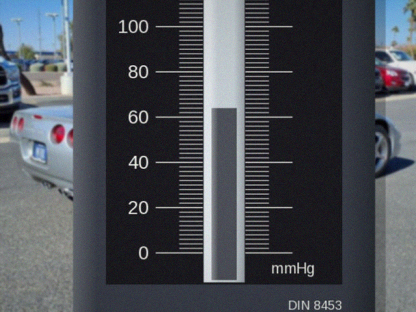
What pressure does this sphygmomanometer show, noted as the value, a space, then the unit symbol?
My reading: 64 mmHg
